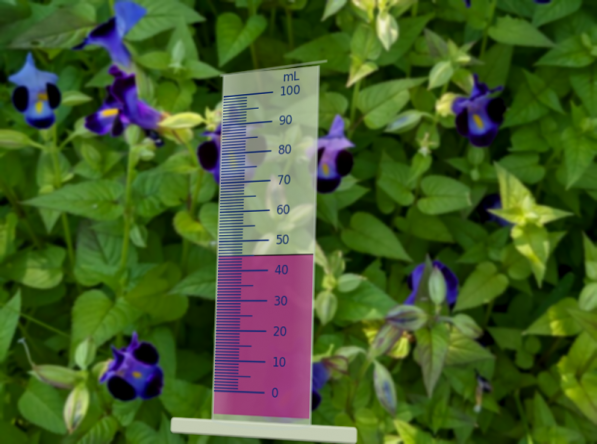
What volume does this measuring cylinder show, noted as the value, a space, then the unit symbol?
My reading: 45 mL
